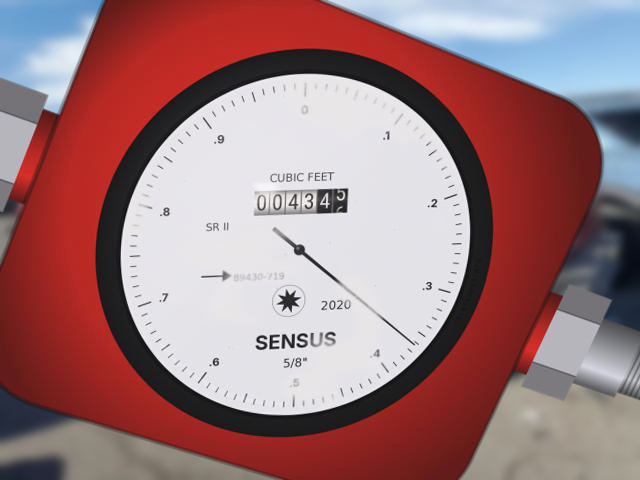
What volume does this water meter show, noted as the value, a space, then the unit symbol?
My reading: 4345.36 ft³
